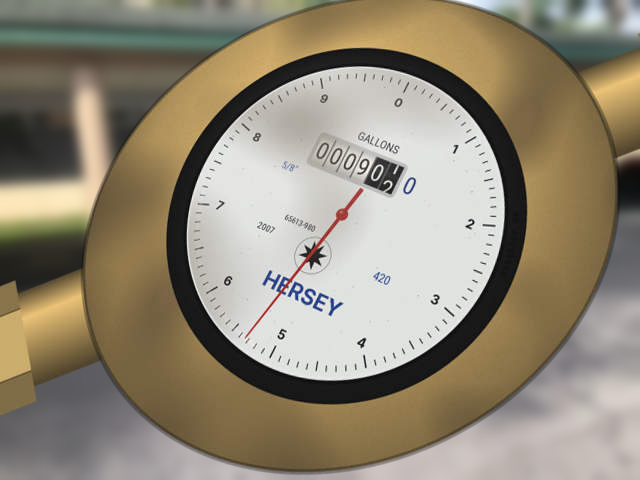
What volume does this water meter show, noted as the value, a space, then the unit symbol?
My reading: 9015.3 gal
